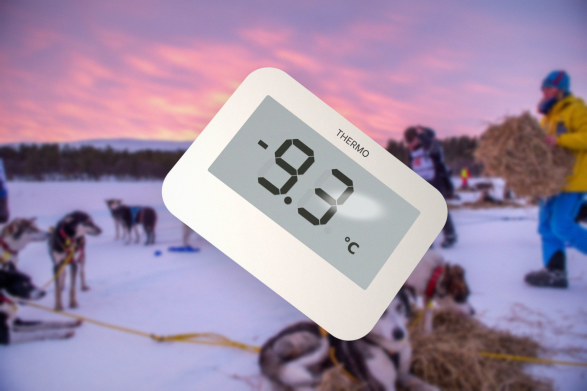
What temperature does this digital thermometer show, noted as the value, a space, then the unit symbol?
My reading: -9.3 °C
